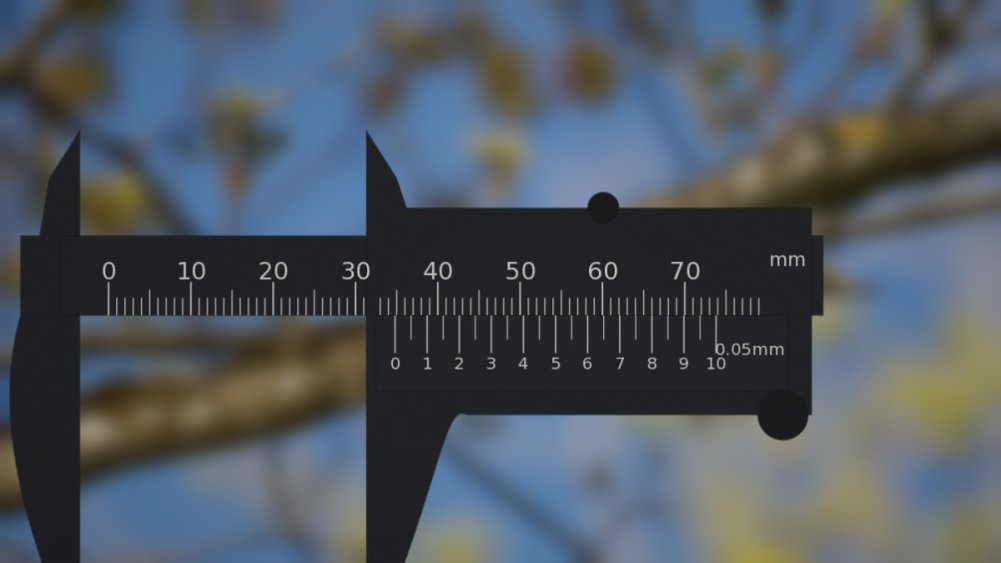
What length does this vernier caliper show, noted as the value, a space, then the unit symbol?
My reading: 34.8 mm
